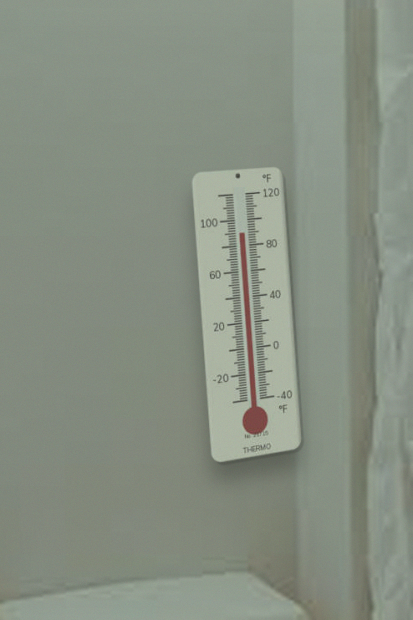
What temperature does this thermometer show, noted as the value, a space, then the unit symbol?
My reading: 90 °F
